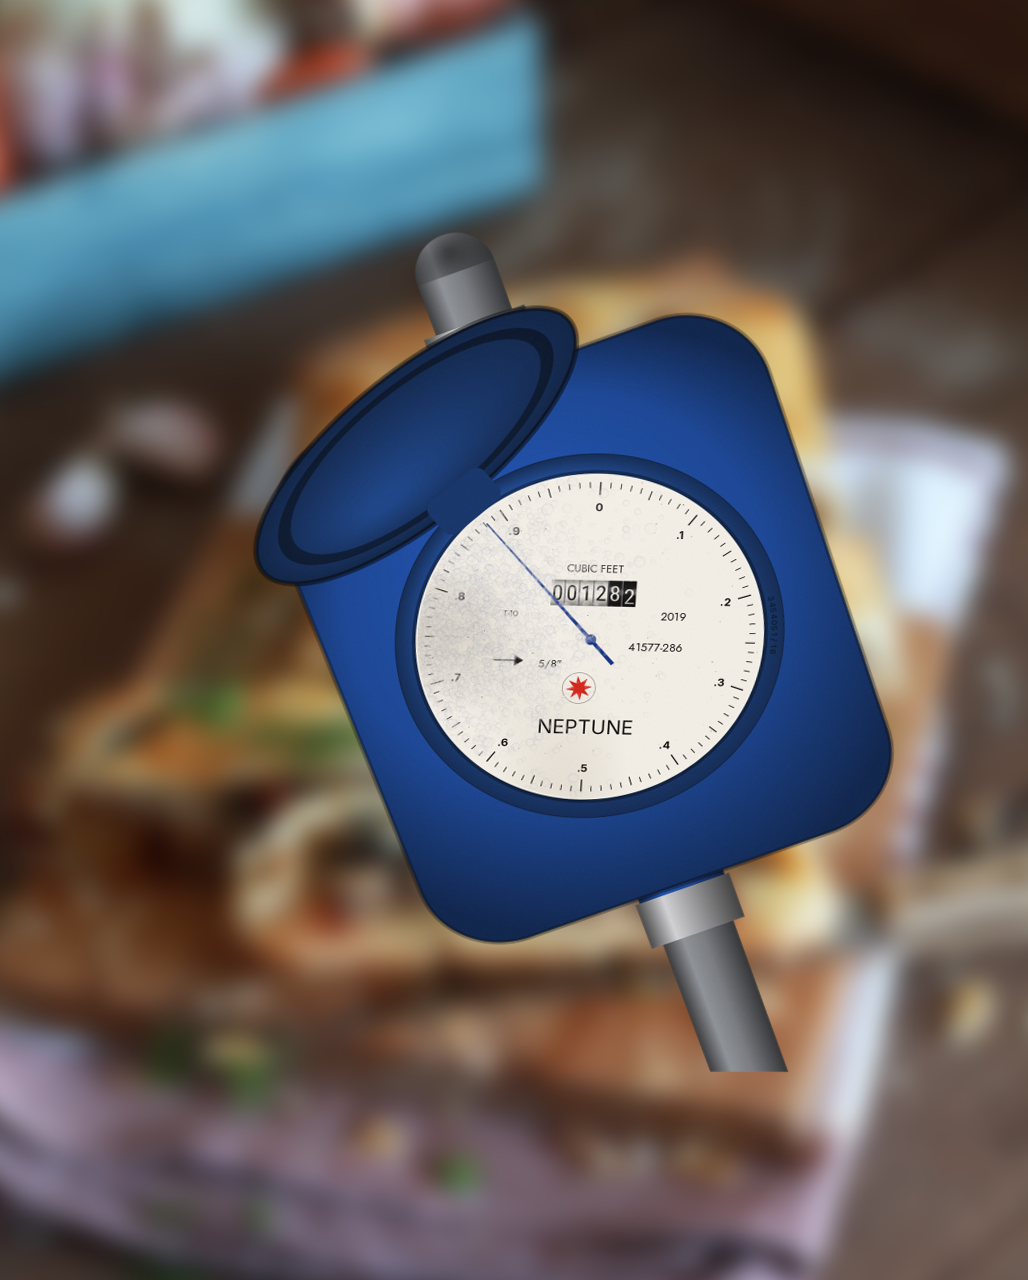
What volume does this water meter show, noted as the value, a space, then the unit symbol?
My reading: 1281.88 ft³
